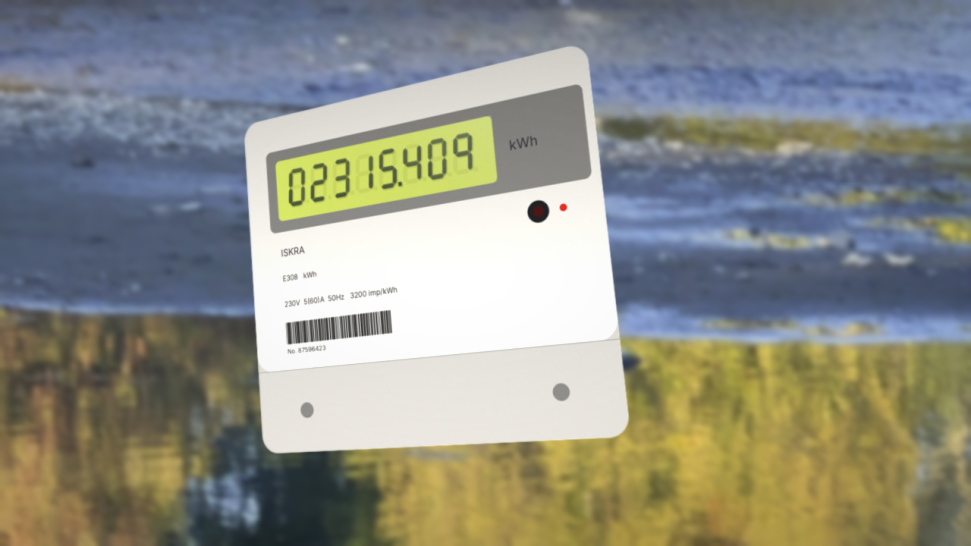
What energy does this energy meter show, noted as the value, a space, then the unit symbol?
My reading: 2315.409 kWh
